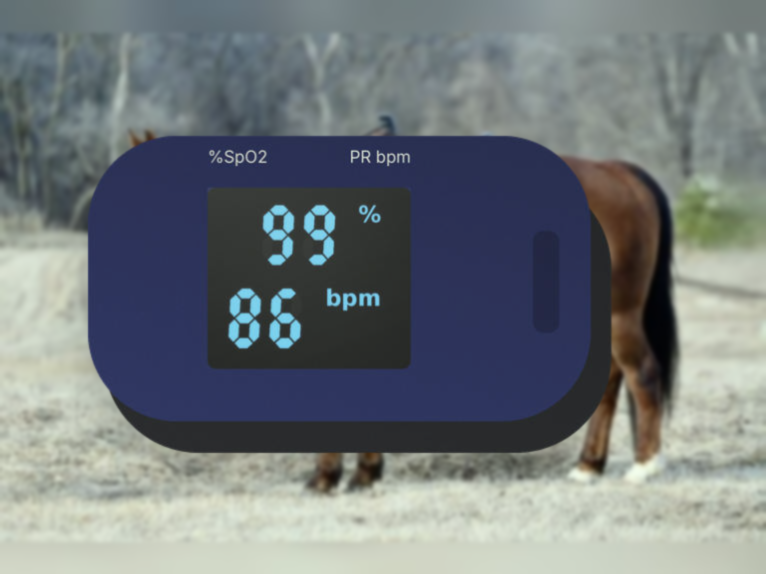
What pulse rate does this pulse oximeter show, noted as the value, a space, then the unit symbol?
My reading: 86 bpm
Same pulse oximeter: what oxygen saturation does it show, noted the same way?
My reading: 99 %
